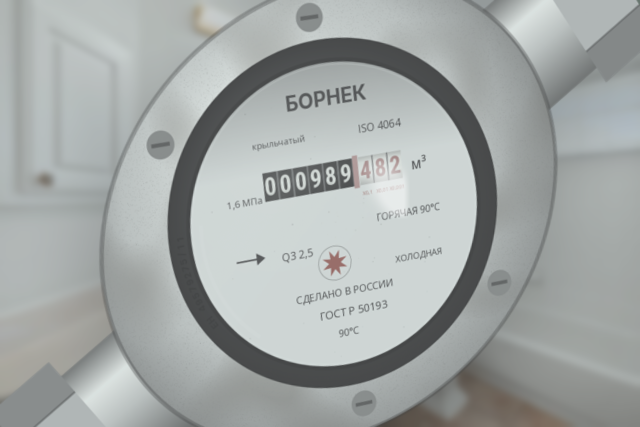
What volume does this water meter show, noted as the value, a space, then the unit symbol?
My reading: 989.482 m³
